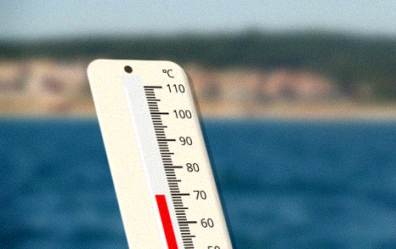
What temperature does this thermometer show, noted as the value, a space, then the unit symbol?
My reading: 70 °C
